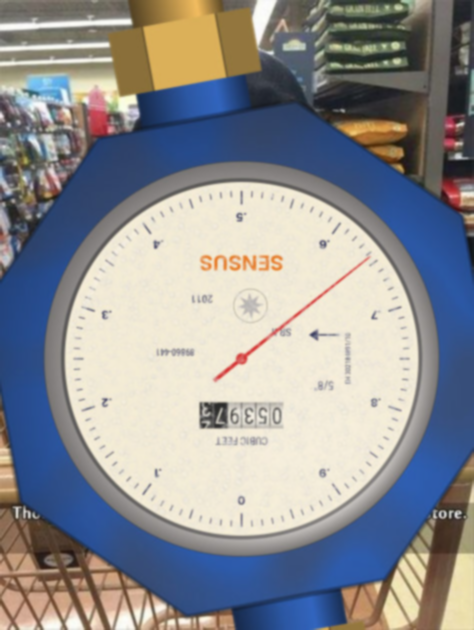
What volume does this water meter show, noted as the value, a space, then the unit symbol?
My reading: 53972.64 ft³
